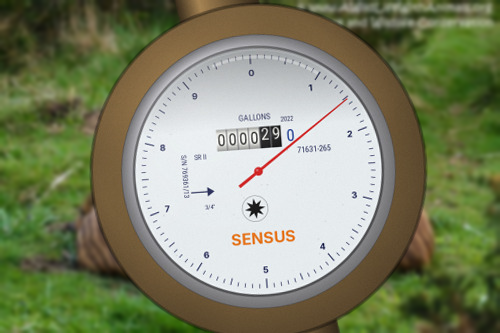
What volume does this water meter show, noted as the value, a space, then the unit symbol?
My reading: 291.5 gal
